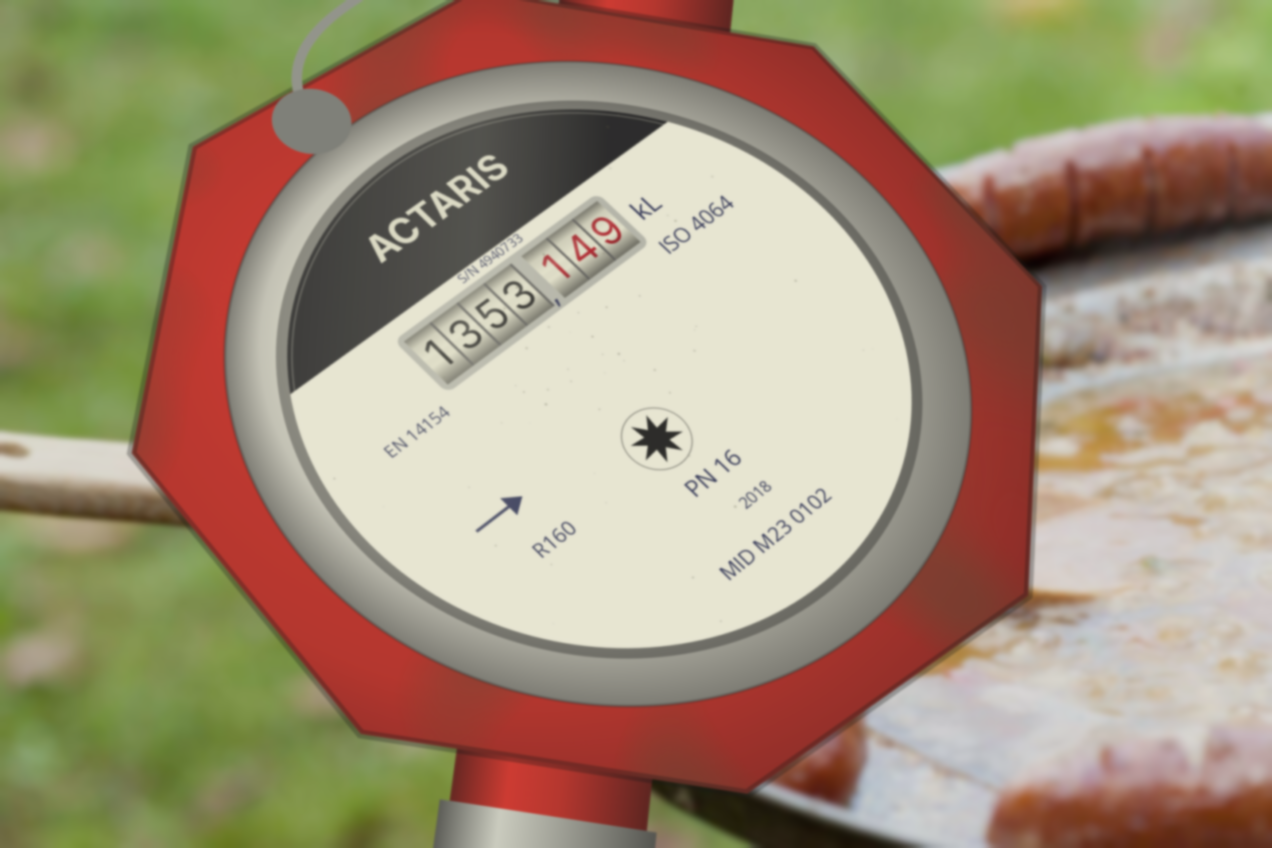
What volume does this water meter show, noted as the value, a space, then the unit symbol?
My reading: 1353.149 kL
